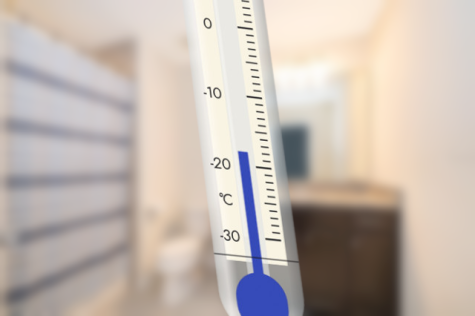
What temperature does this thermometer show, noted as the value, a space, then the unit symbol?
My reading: -18 °C
